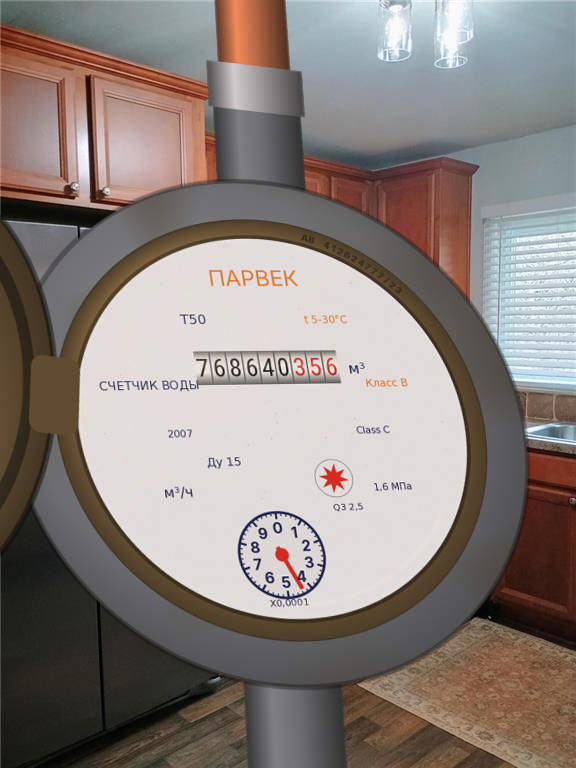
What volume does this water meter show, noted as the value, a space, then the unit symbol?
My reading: 768640.3564 m³
